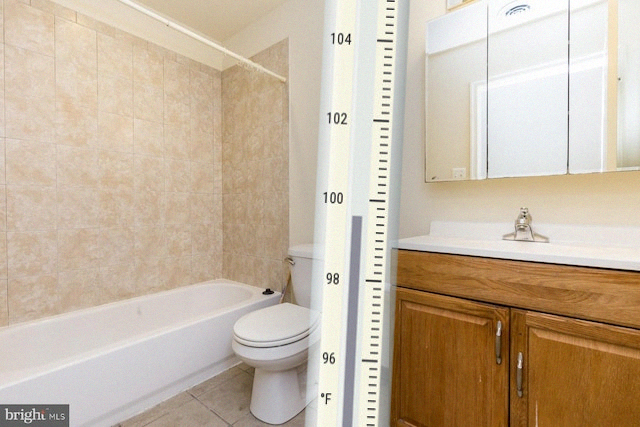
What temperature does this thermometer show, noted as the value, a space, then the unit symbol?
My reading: 99.6 °F
